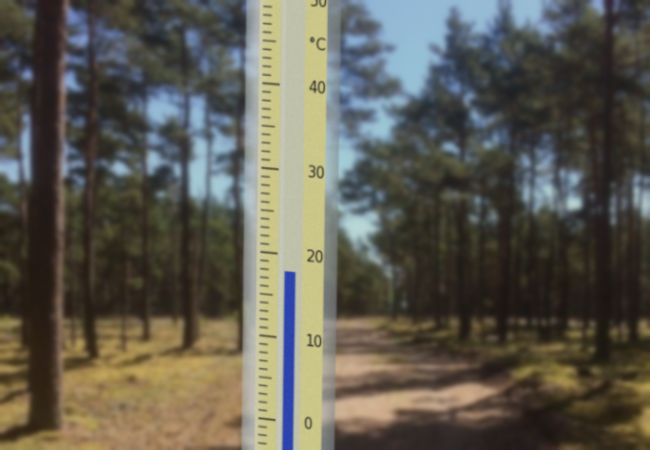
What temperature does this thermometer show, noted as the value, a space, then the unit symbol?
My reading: 18 °C
